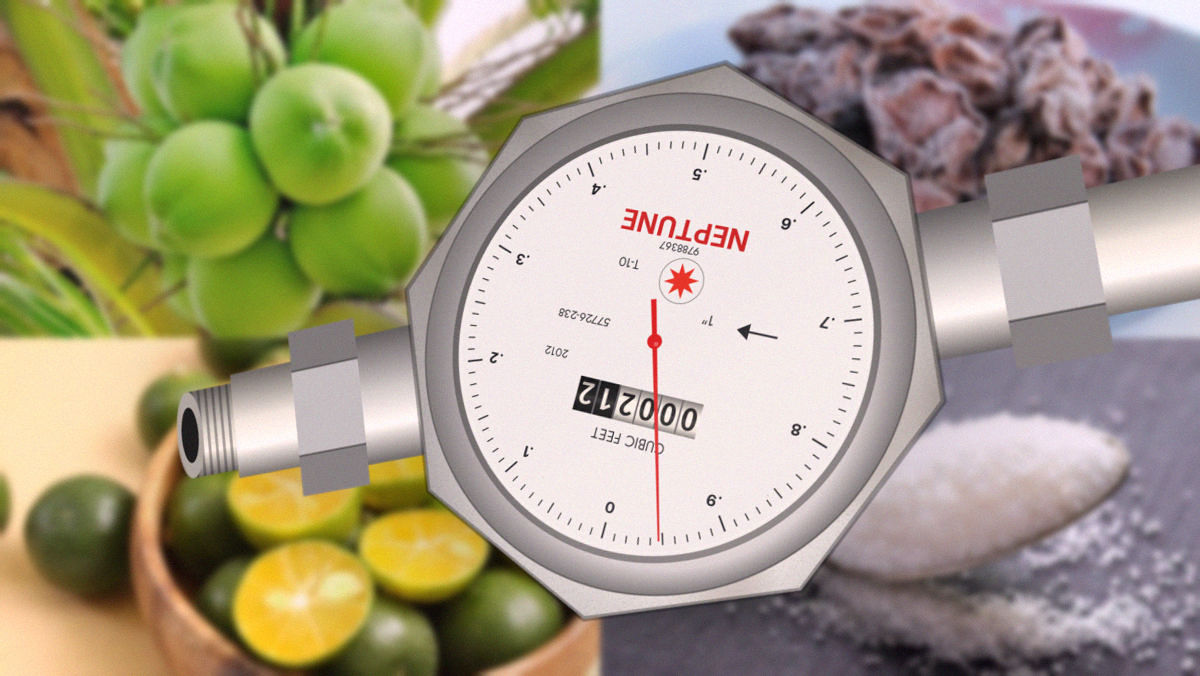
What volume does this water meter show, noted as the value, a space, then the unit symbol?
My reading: 211.95 ft³
